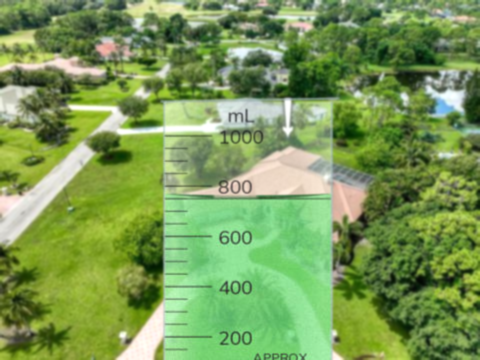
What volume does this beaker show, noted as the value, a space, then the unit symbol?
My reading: 750 mL
